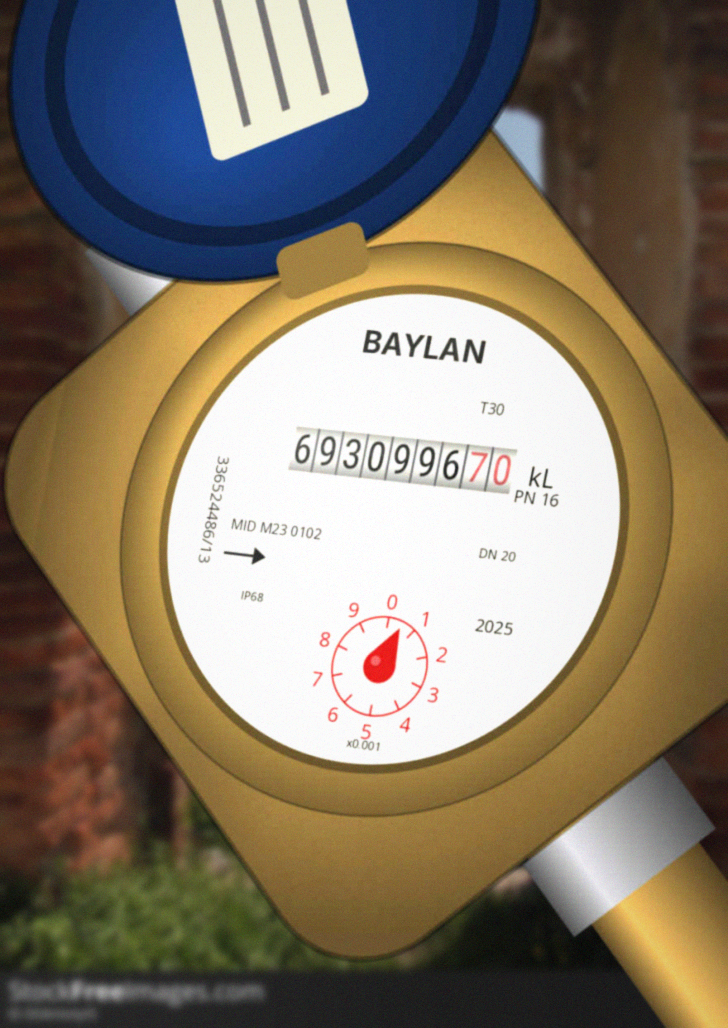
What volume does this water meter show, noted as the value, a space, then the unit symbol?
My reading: 6930996.700 kL
